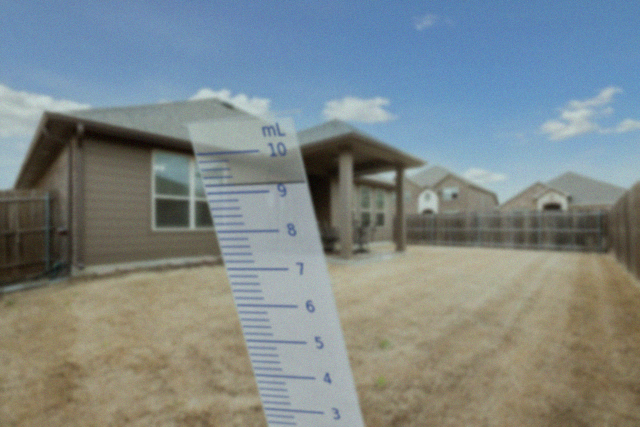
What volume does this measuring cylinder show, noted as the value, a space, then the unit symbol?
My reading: 9.2 mL
